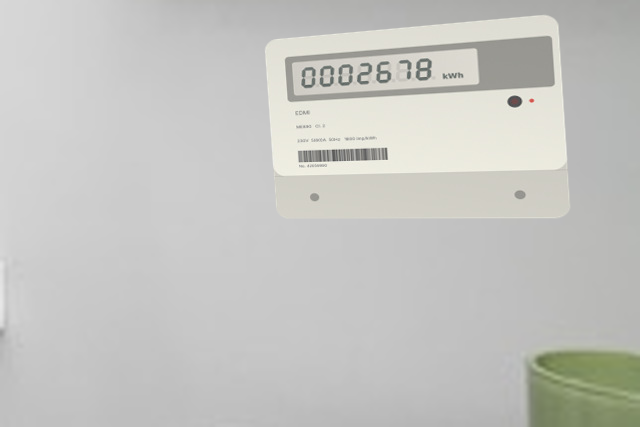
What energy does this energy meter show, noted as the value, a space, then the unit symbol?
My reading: 2678 kWh
